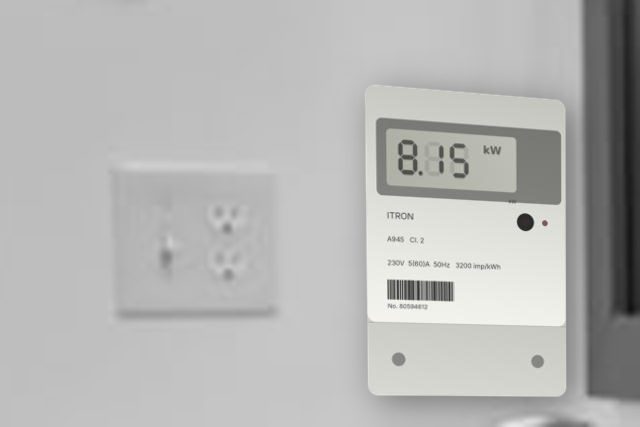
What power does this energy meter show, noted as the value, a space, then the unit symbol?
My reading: 8.15 kW
